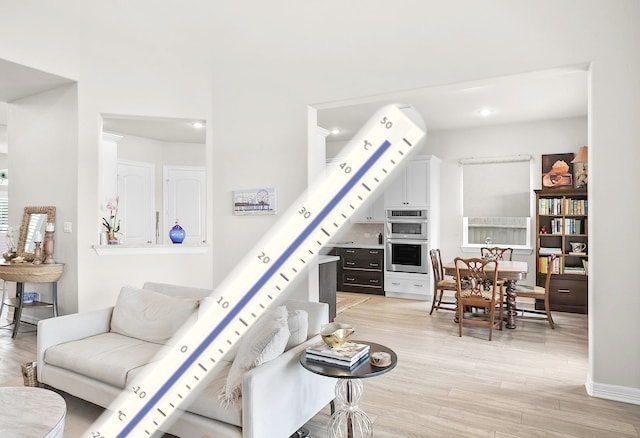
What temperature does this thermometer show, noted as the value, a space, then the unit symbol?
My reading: 48 °C
